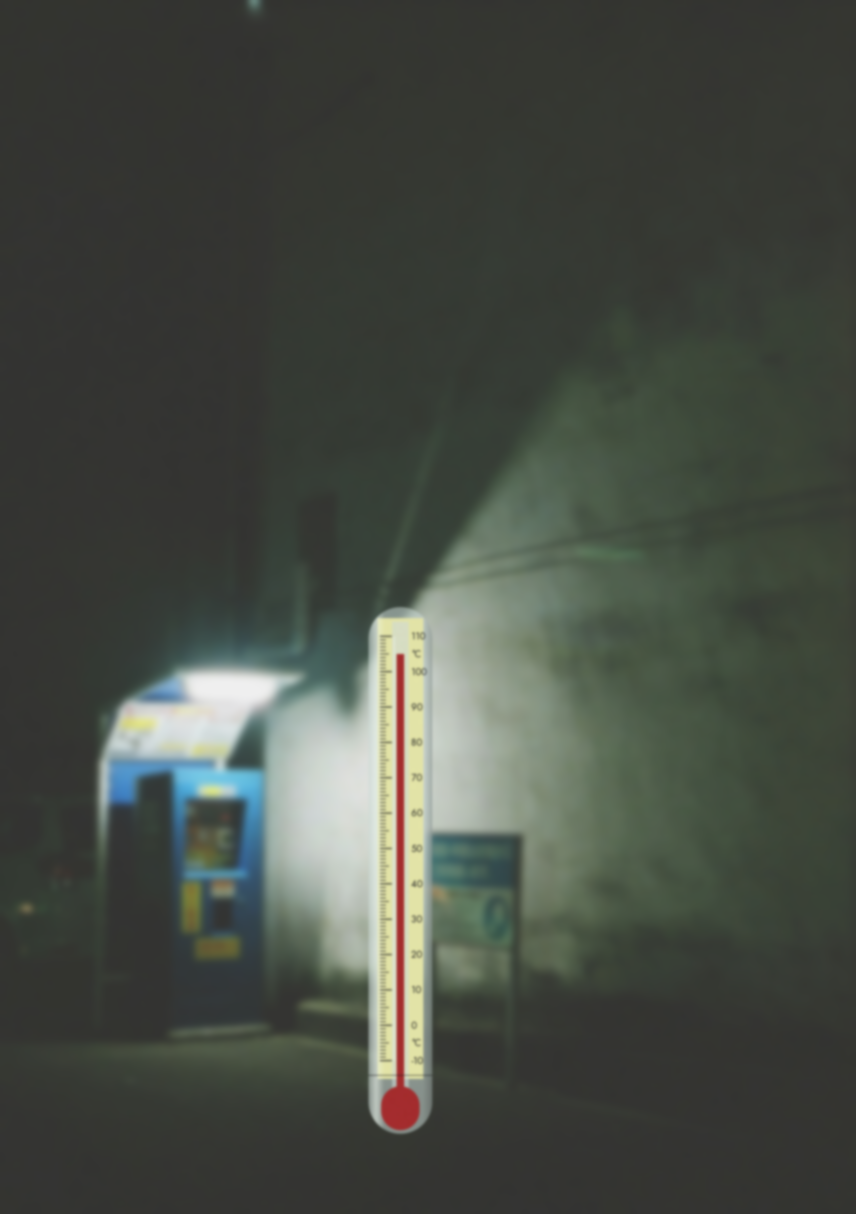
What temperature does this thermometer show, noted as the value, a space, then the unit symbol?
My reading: 105 °C
